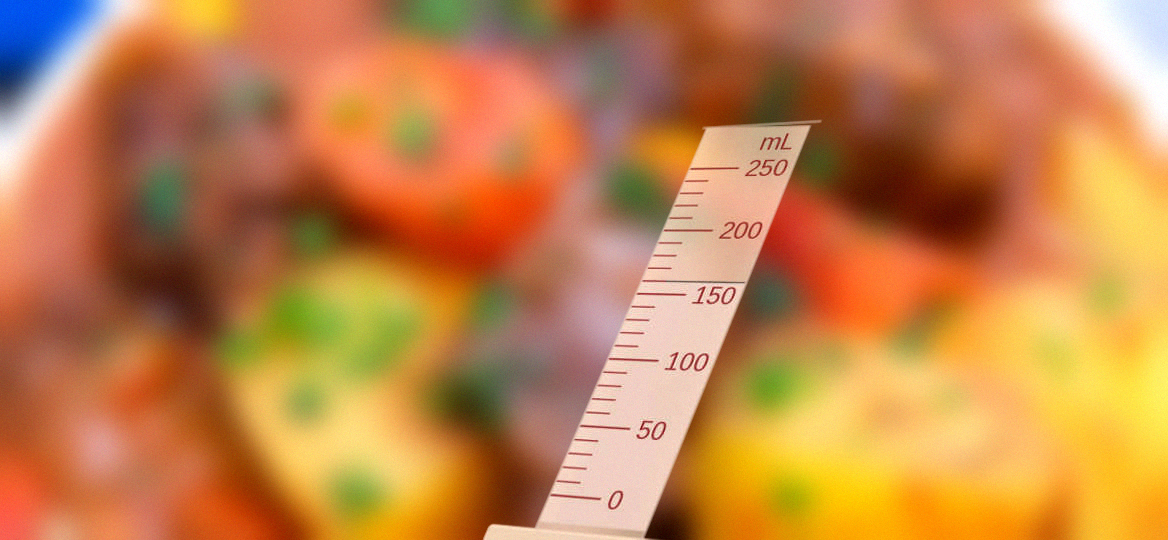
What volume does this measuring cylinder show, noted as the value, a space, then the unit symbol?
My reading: 160 mL
